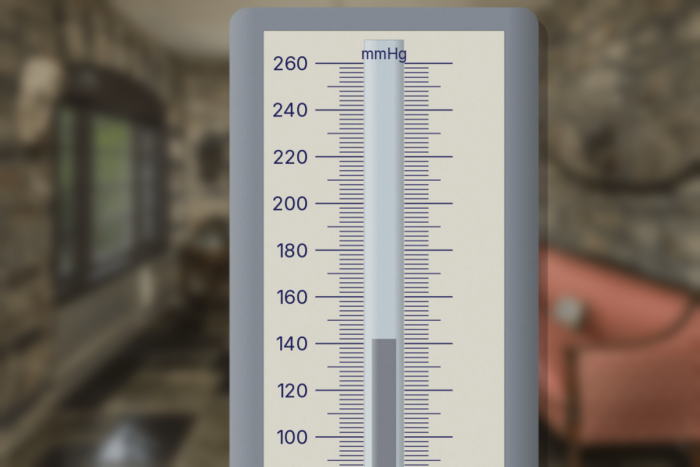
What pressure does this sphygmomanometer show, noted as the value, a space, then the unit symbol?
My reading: 142 mmHg
